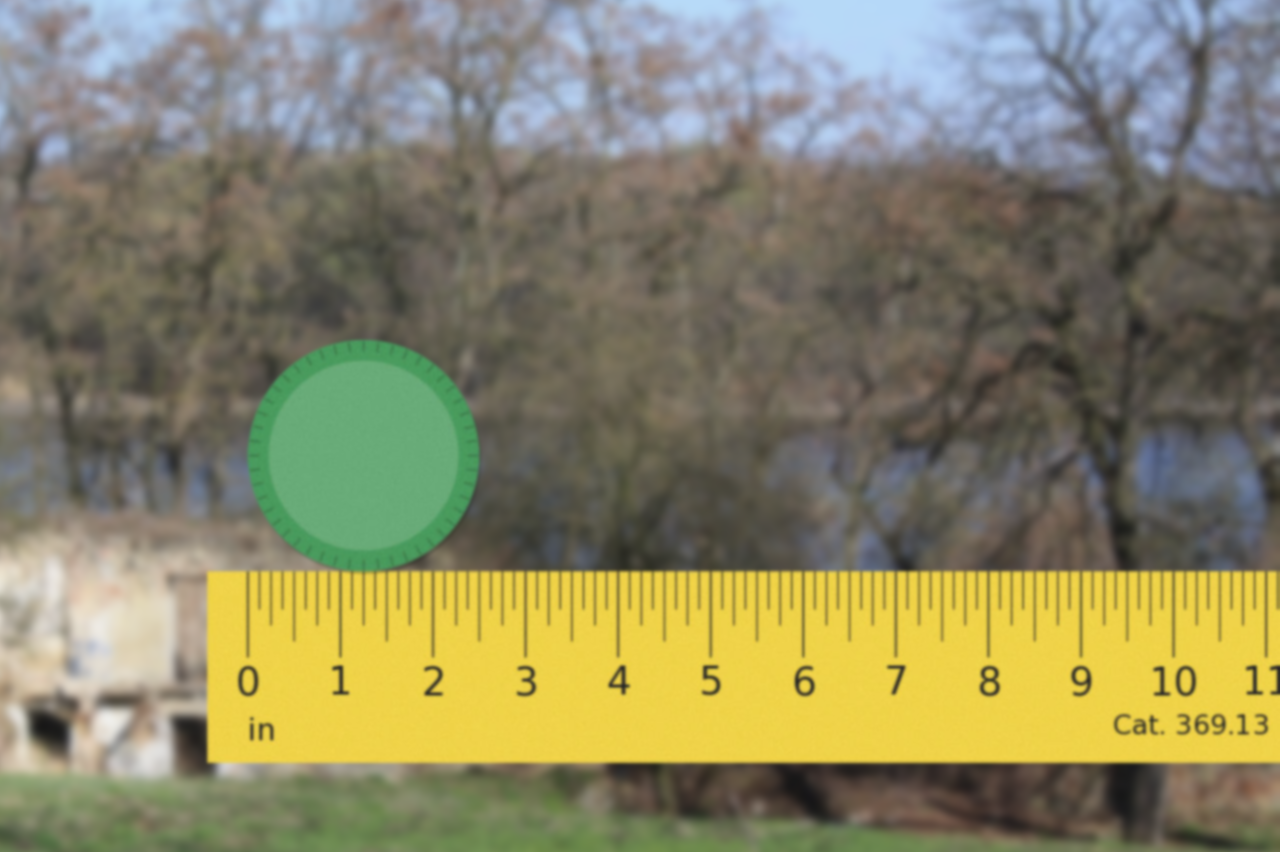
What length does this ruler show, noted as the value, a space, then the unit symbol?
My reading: 2.5 in
